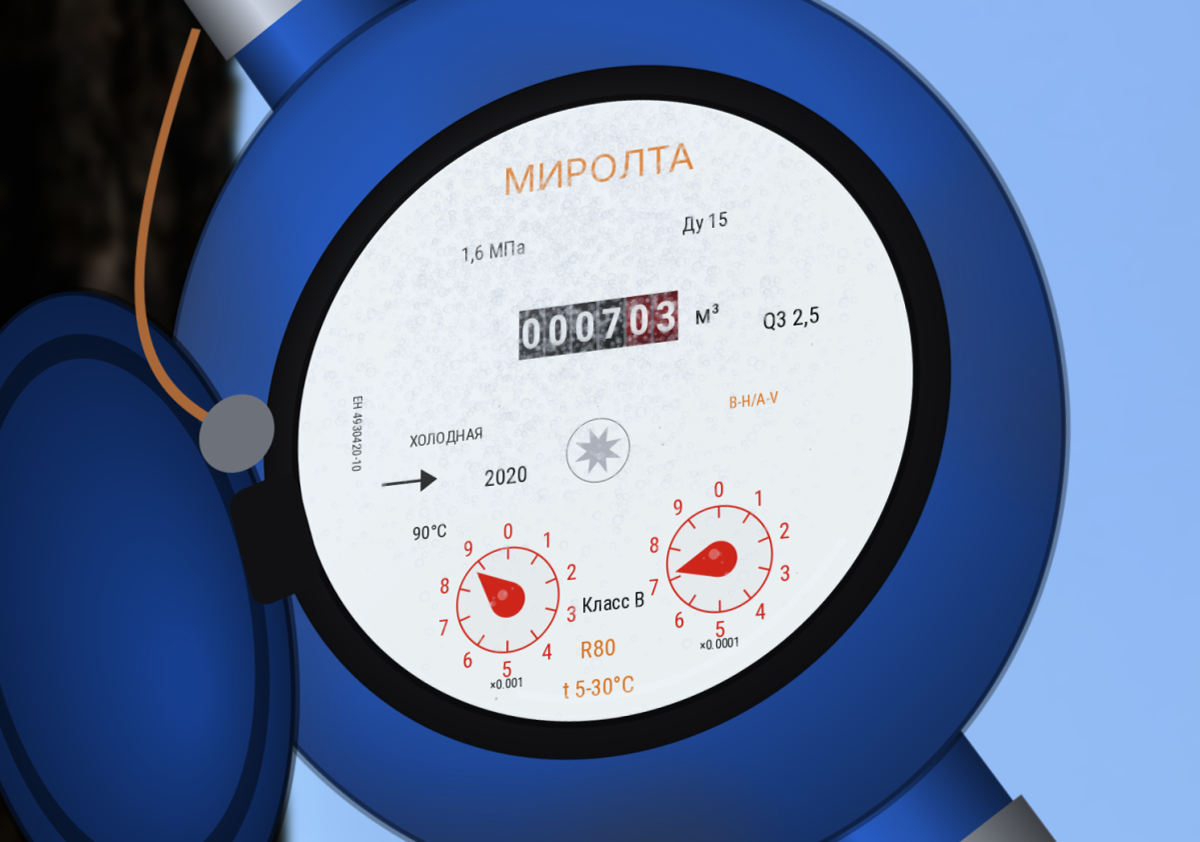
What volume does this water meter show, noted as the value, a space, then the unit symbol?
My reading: 7.0387 m³
